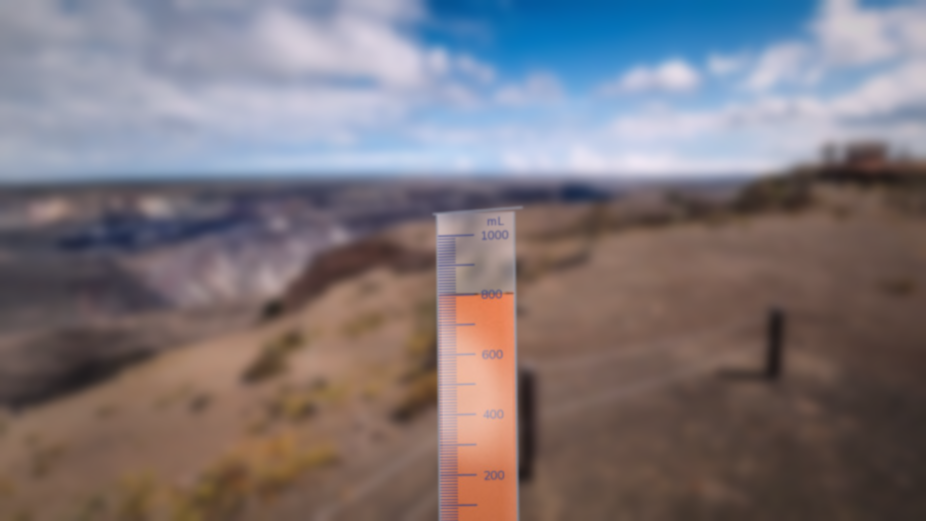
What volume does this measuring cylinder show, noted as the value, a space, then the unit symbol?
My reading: 800 mL
